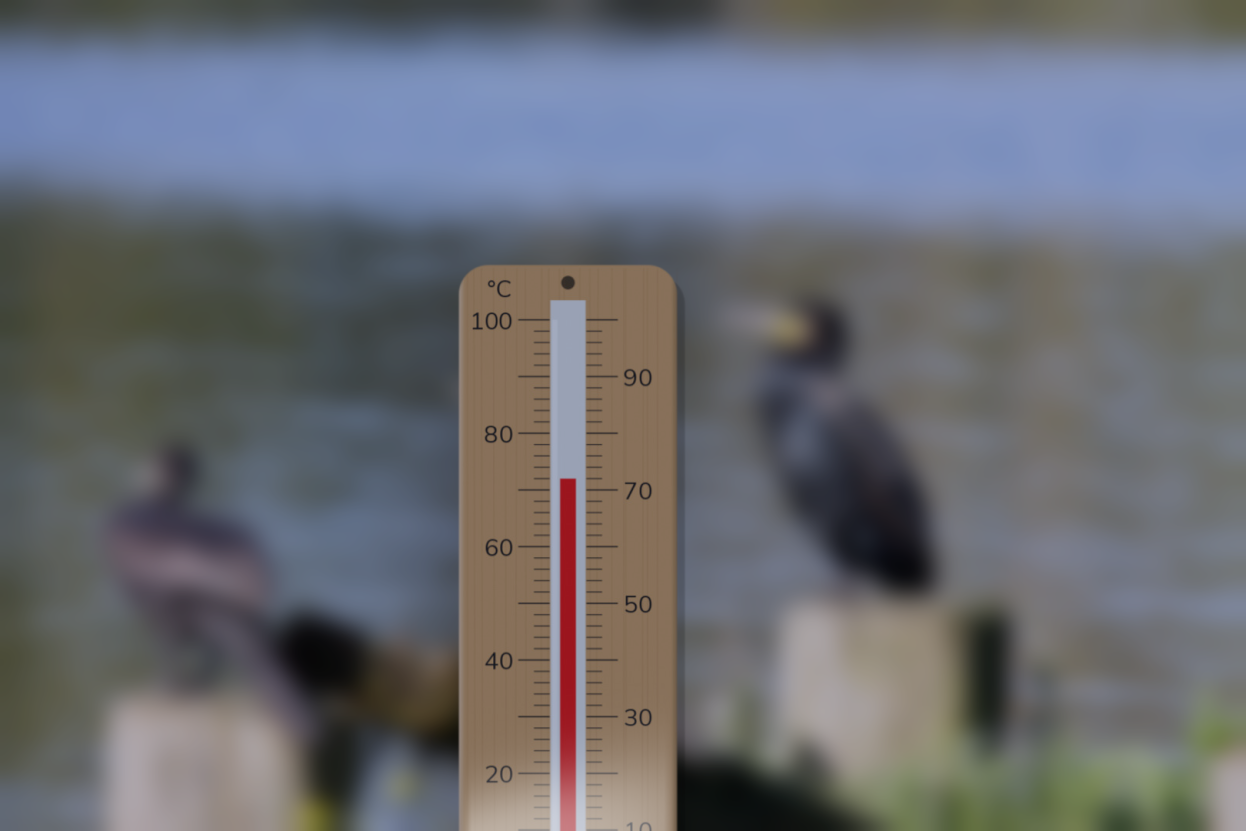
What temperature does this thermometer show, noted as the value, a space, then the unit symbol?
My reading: 72 °C
